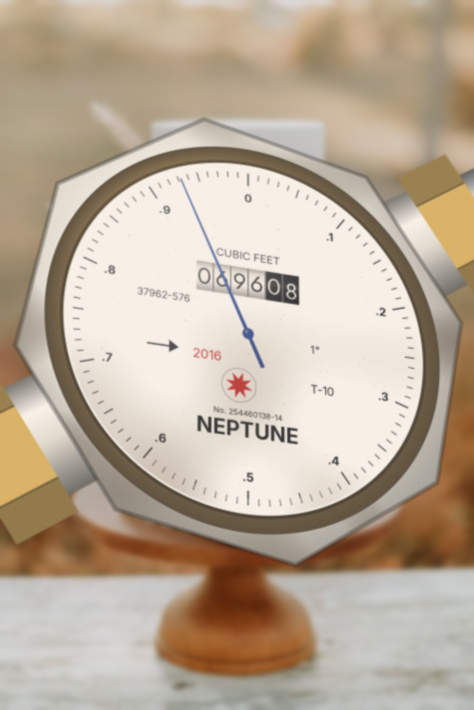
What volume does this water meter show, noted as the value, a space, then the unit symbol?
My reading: 69607.93 ft³
